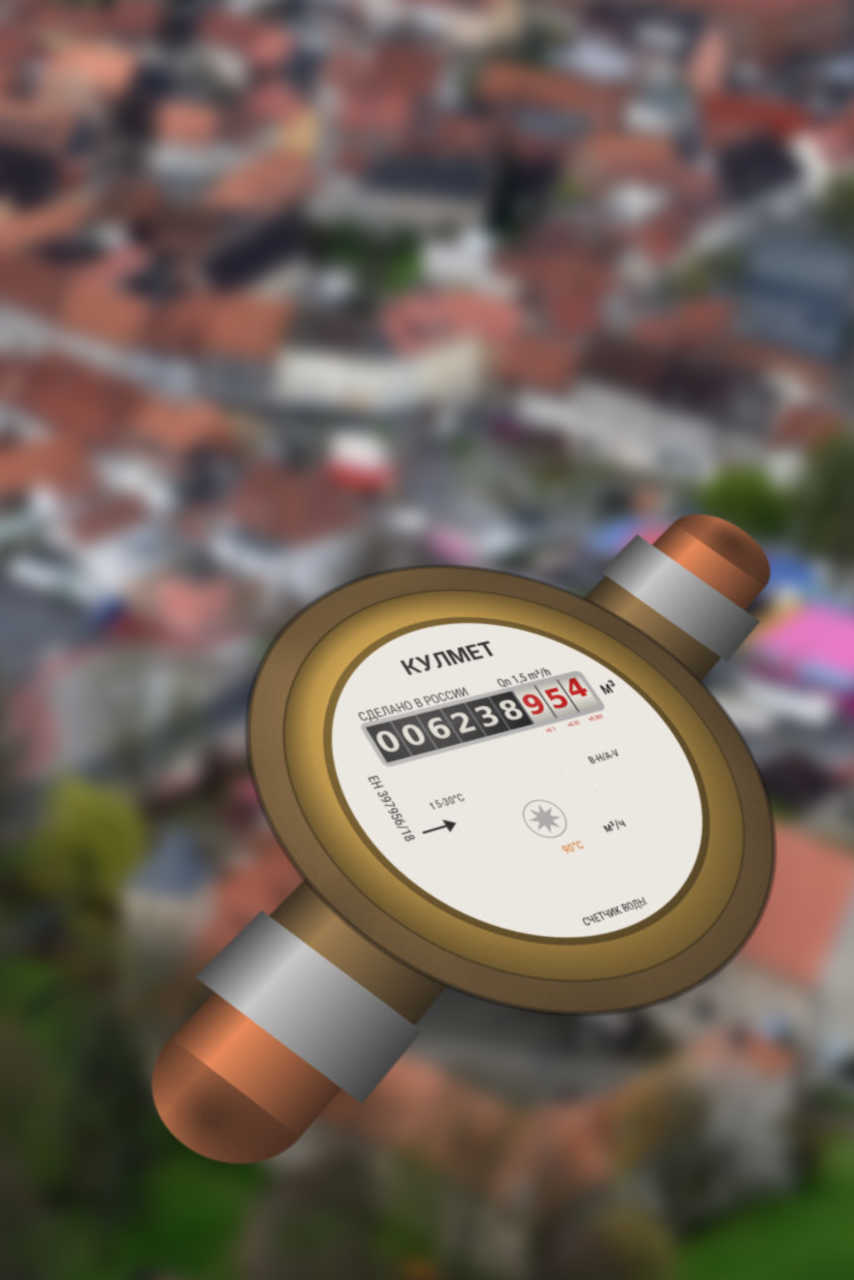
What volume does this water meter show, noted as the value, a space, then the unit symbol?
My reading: 6238.954 m³
